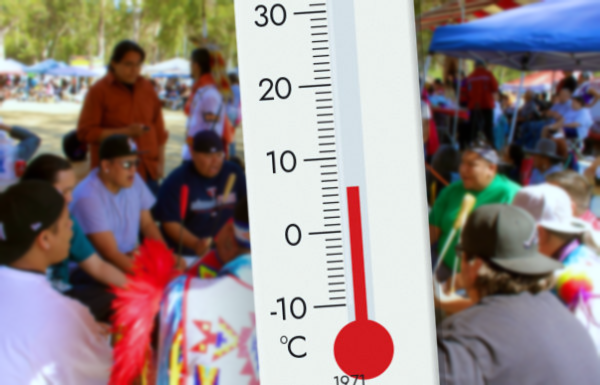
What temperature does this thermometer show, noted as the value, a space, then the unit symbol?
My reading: 6 °C
